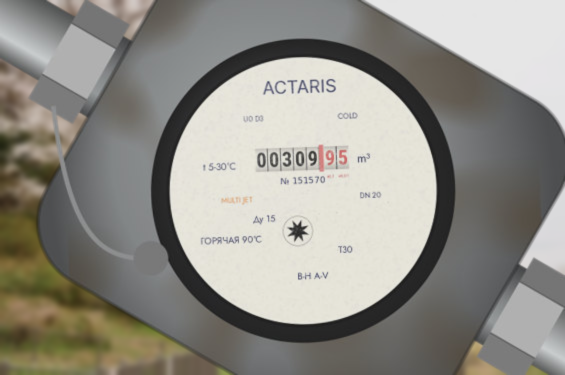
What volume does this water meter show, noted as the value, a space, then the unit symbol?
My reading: 309.95 m³
